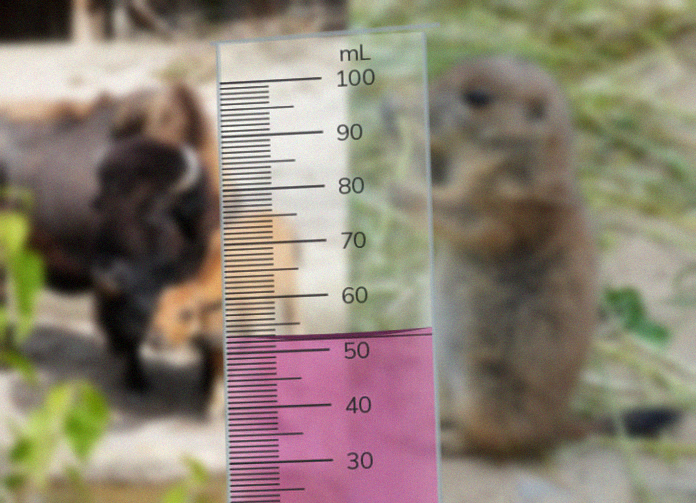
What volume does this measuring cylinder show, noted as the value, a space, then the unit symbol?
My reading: 52 mL
